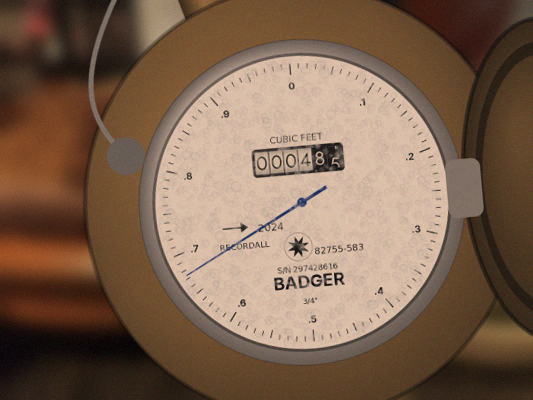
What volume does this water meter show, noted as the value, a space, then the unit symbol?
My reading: 484.67 ft³
